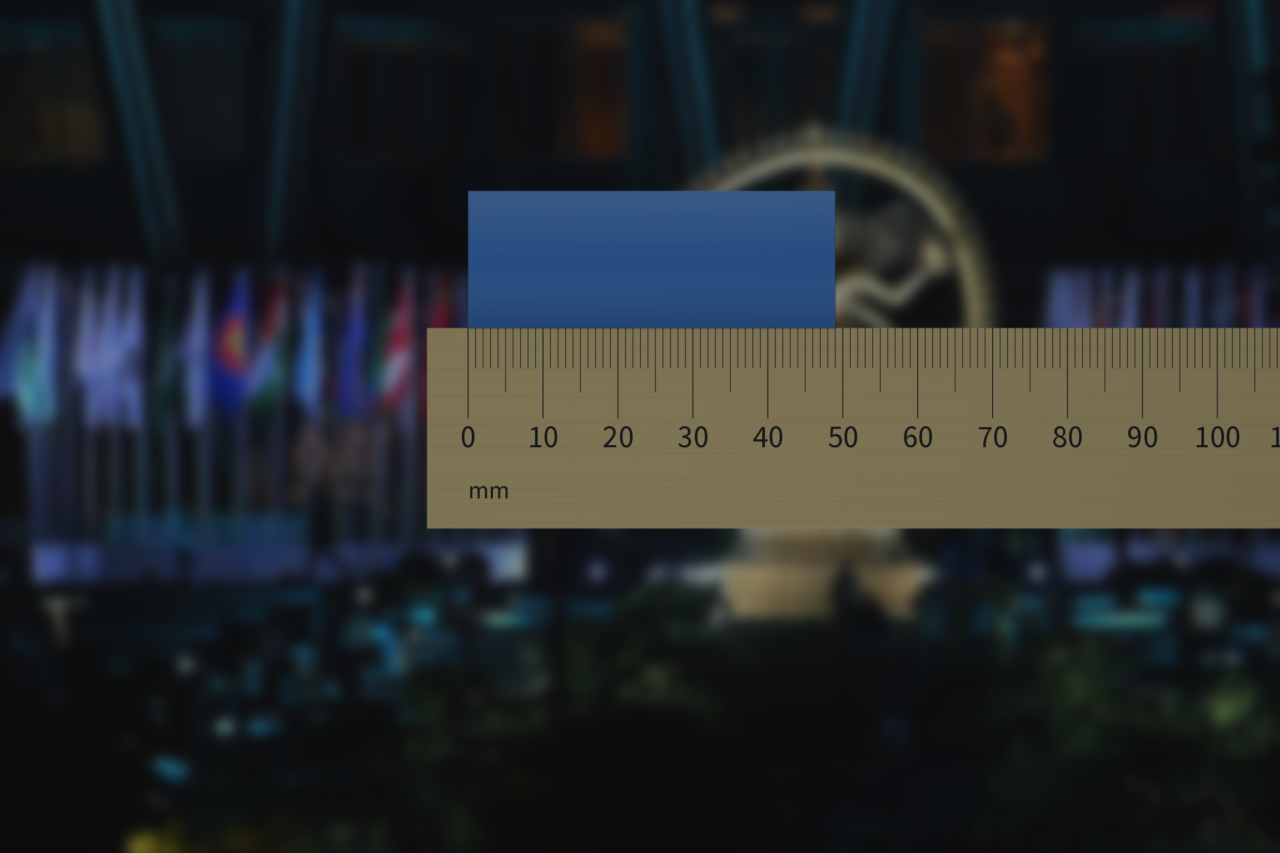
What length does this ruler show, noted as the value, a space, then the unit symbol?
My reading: 49 mm
